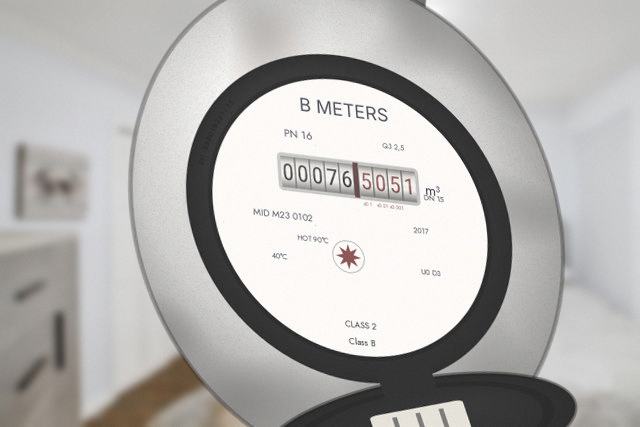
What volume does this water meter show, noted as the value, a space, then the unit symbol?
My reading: 76.5051 m³
